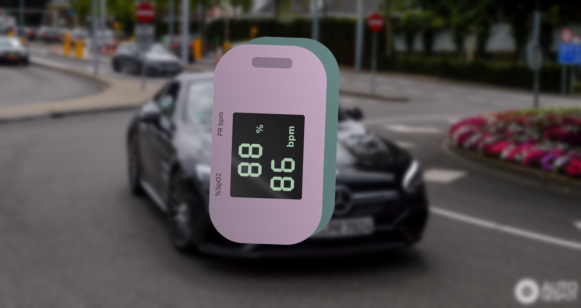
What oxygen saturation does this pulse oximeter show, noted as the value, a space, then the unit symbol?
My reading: 88 %
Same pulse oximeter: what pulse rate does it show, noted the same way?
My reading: 86 bpm
